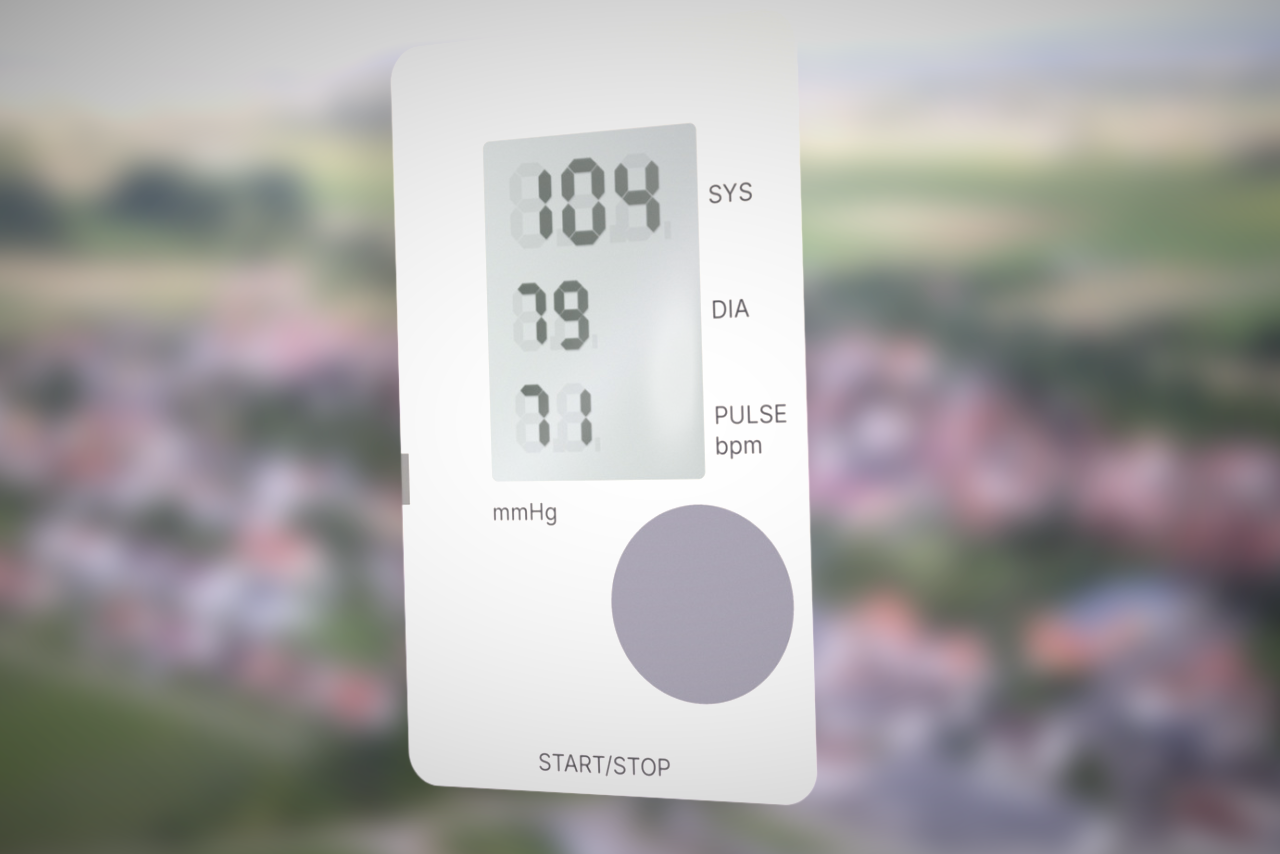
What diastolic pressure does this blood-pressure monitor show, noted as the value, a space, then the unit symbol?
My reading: 79 mmHg
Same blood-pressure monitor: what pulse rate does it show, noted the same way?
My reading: 71 bpm
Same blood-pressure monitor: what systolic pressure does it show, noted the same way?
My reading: 104 mmHg
